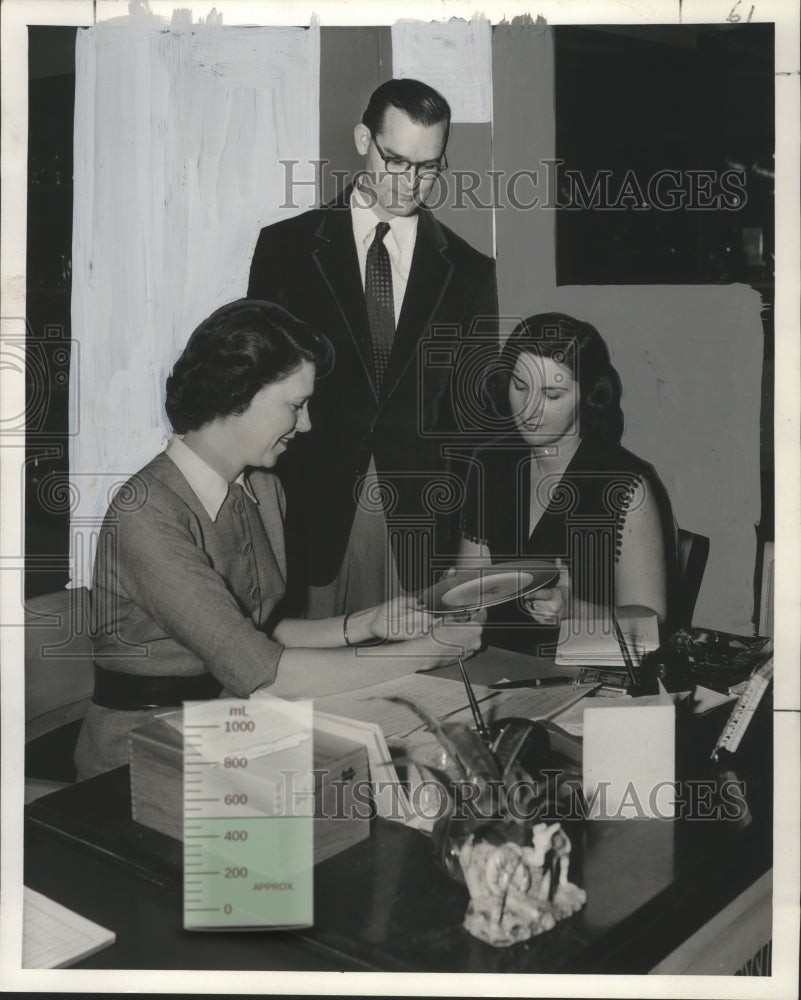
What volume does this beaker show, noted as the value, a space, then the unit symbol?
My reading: 500 mL
